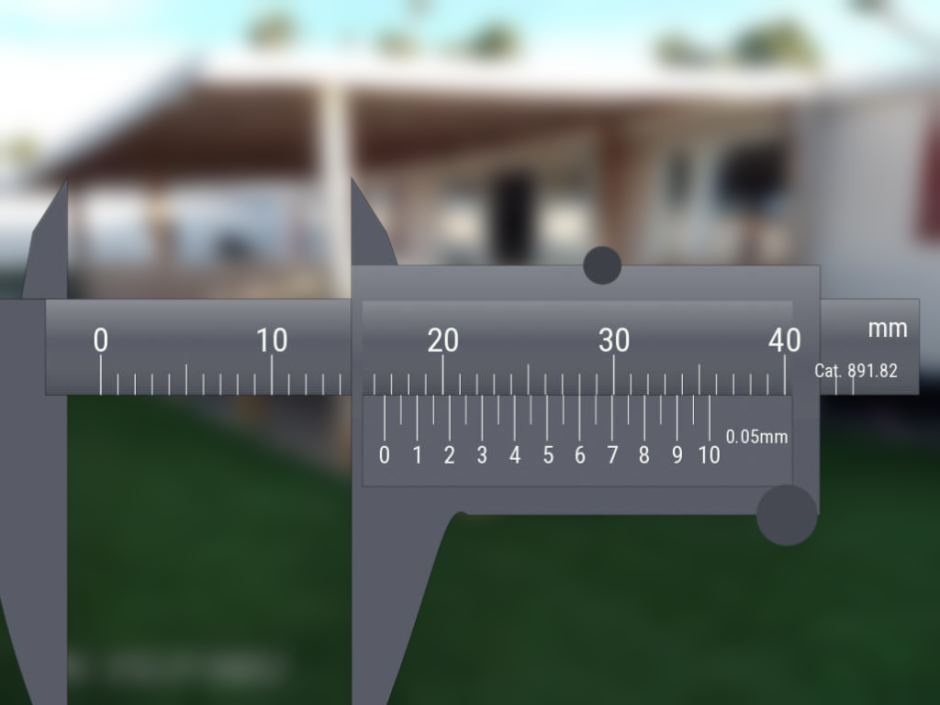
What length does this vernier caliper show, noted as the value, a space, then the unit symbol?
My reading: 16.6 mm
